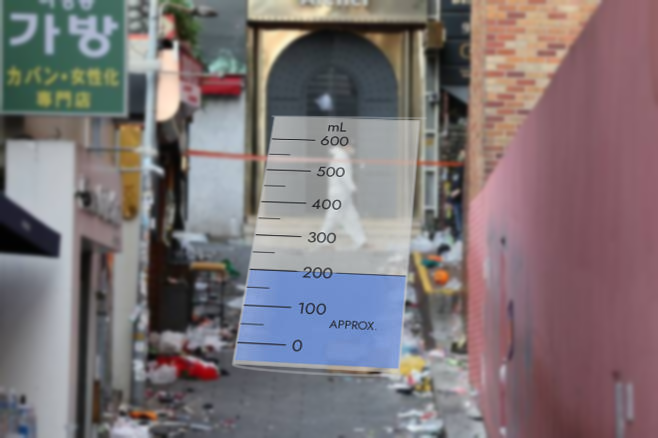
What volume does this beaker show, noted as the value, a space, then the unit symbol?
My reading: 200 mL
